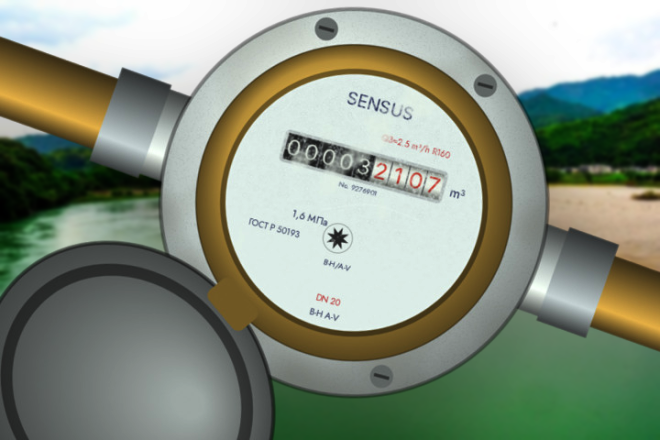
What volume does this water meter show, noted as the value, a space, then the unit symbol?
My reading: 3.2107 m³
